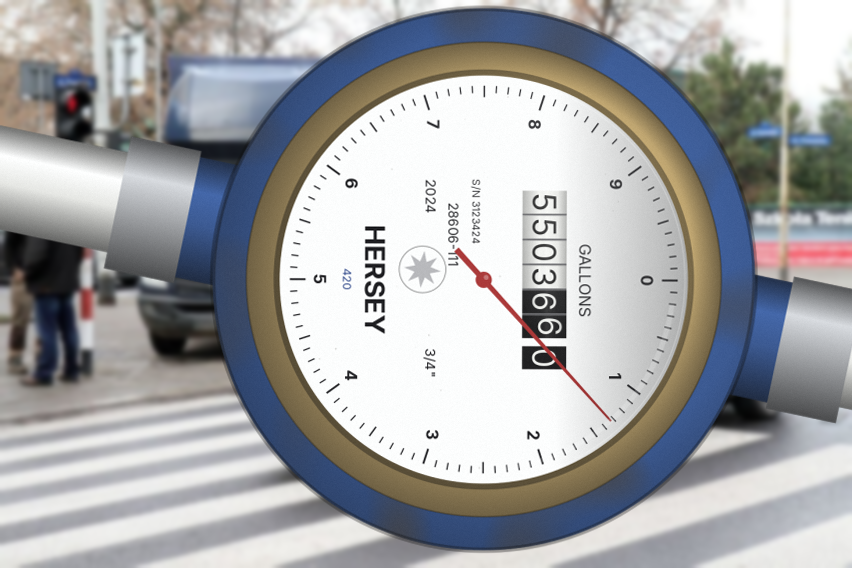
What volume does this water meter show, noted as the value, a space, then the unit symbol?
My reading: 5503661.3 gal
